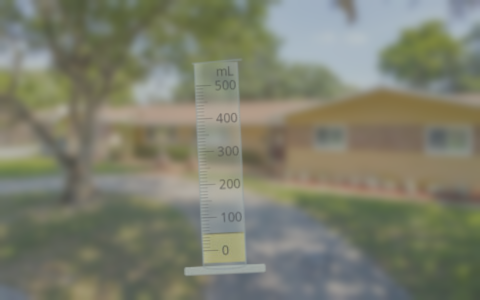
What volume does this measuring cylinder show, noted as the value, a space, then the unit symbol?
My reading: 50 mL
